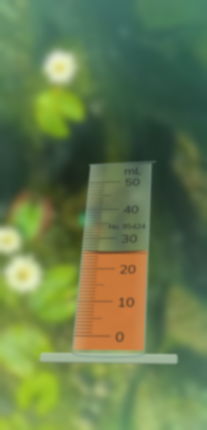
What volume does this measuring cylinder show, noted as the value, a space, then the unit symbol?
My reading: 25 mL
